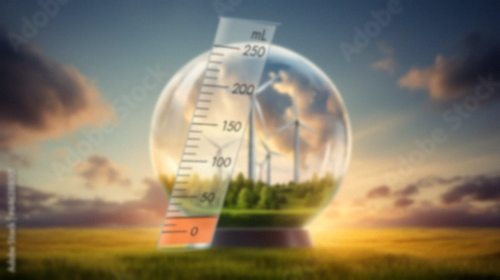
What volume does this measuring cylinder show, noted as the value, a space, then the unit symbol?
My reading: 20 mL
